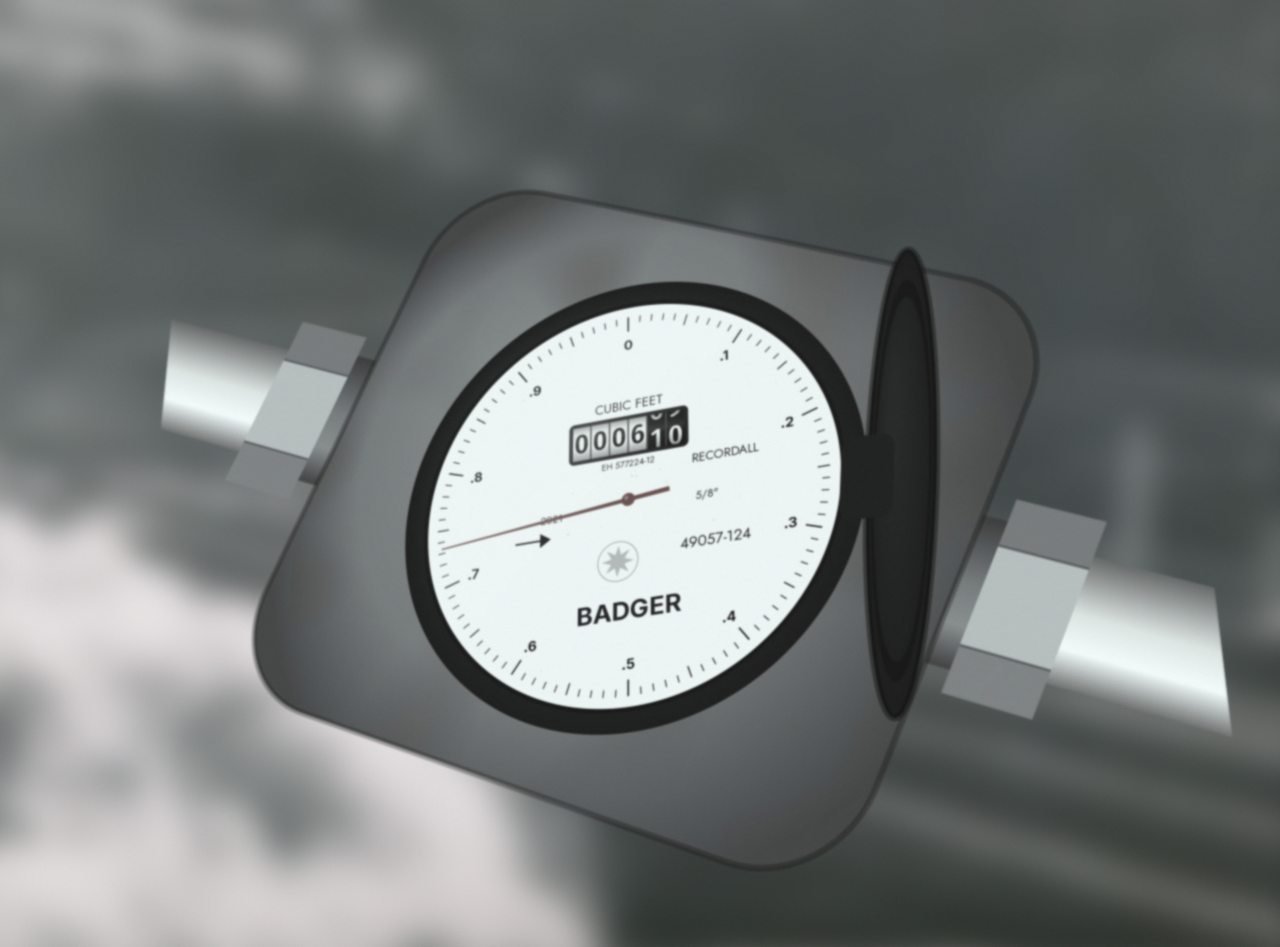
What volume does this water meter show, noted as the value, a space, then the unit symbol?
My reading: 609.73 ft³
